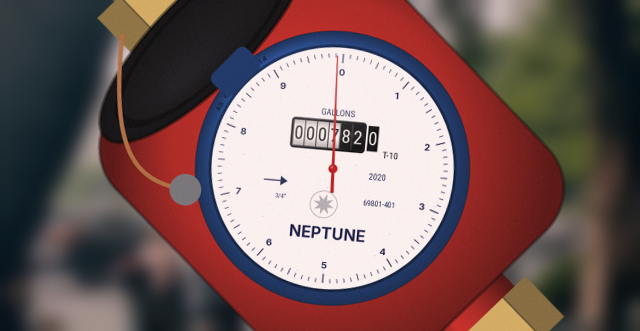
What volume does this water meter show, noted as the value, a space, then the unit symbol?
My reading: 7819.9 gal
